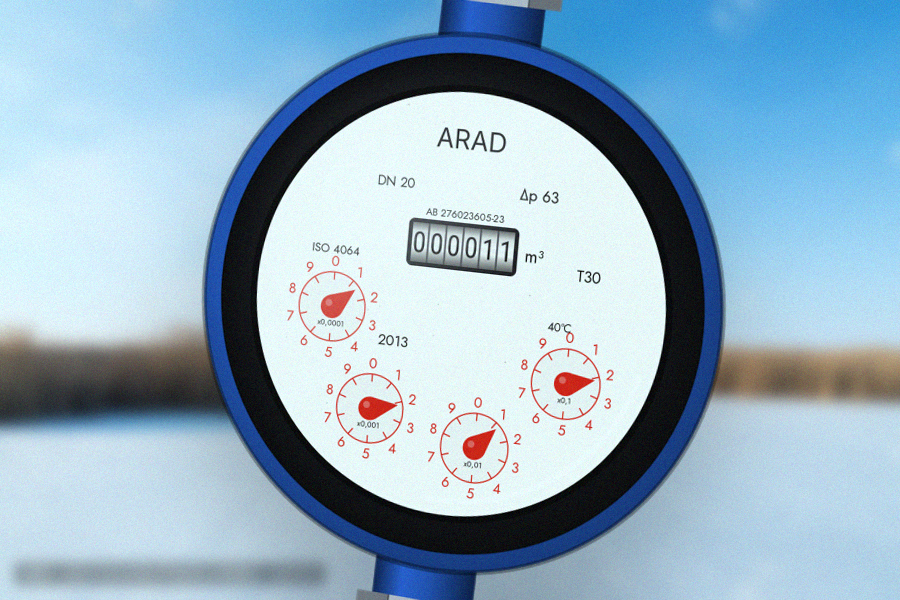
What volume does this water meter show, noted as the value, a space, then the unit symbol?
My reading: 11.2121 m³
